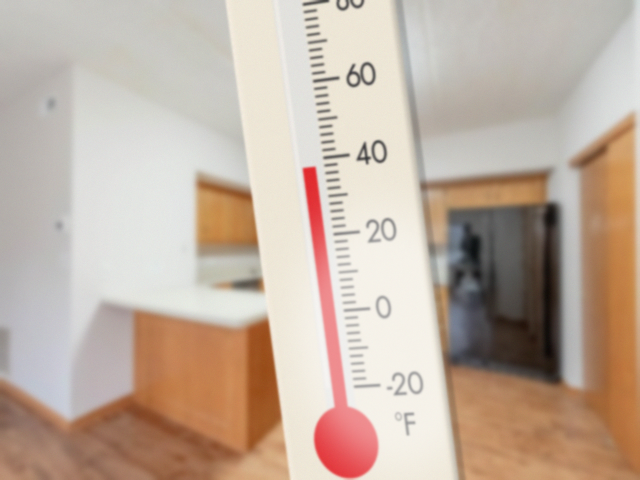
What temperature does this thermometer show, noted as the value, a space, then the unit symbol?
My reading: 38 °F
